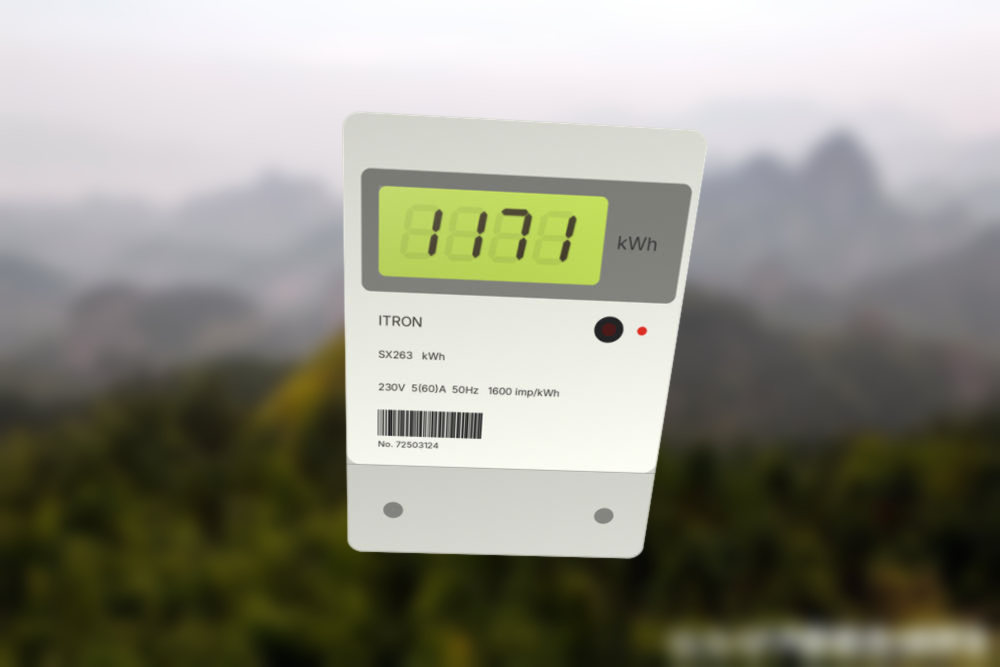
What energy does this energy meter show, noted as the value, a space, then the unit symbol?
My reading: 1171 kWh
